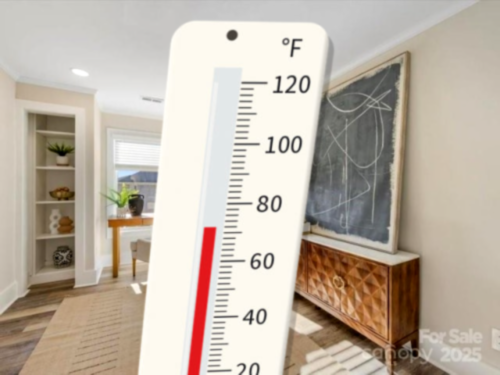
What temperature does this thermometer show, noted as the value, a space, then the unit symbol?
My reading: 72 °F
